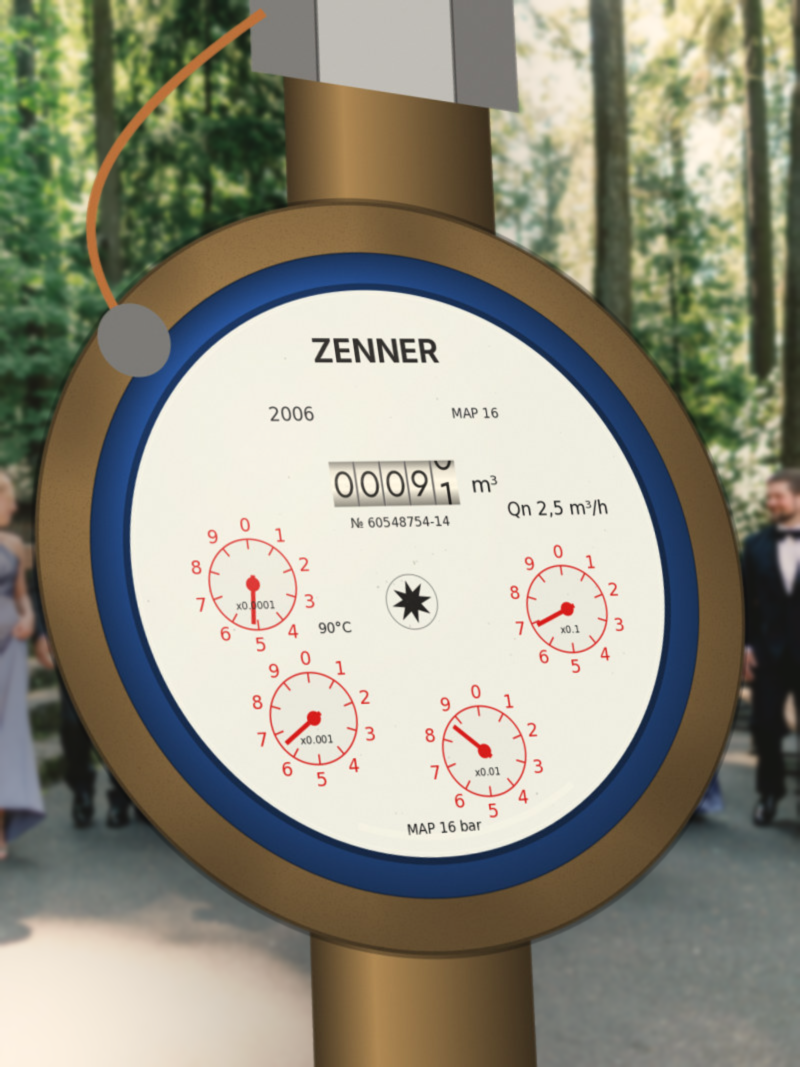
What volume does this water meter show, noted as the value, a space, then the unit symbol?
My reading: 90.6865 m³
